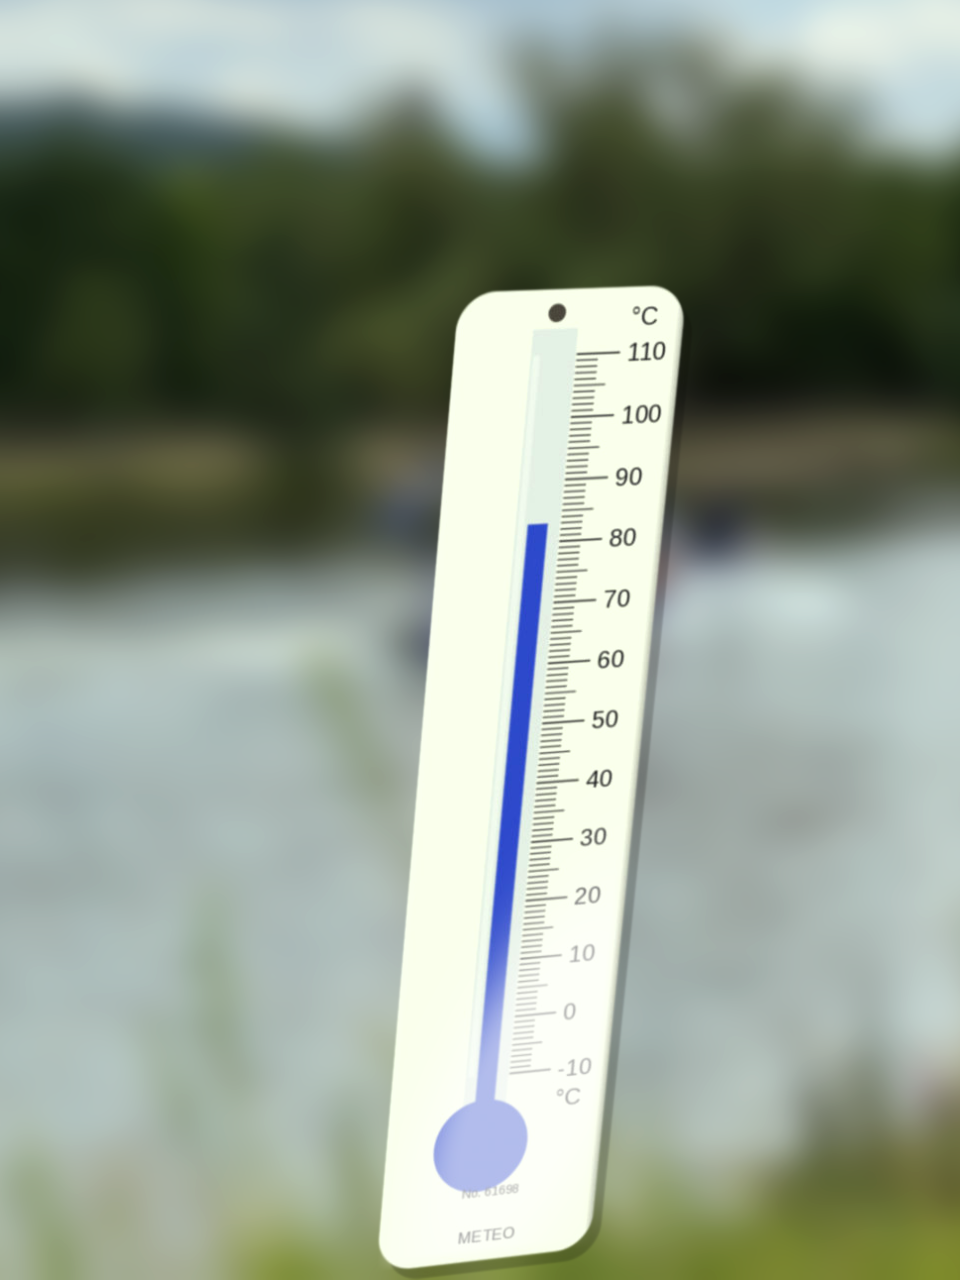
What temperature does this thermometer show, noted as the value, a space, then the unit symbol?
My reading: 83 °C
